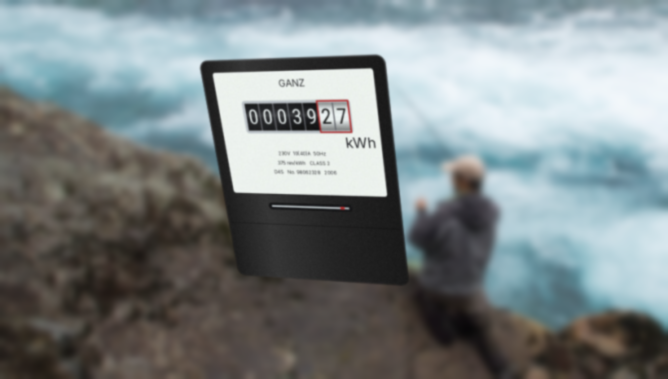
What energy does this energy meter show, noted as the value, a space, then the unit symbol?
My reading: 39.27 kWh
